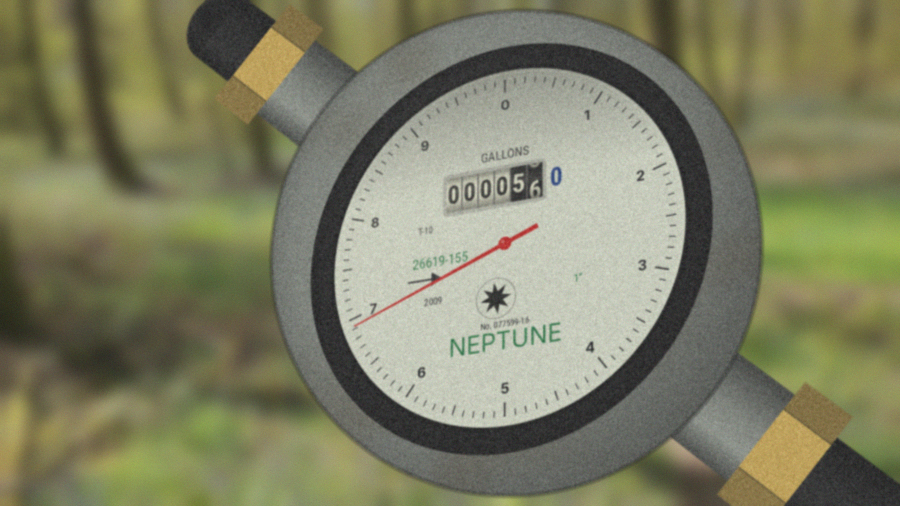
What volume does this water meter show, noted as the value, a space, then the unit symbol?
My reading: 556.9 gal
